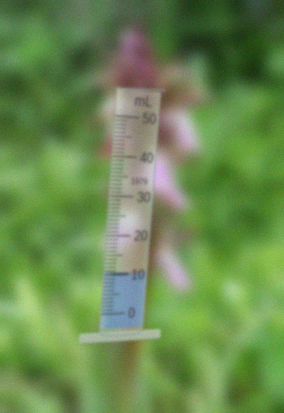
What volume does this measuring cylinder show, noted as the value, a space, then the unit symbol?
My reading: 10 mL
